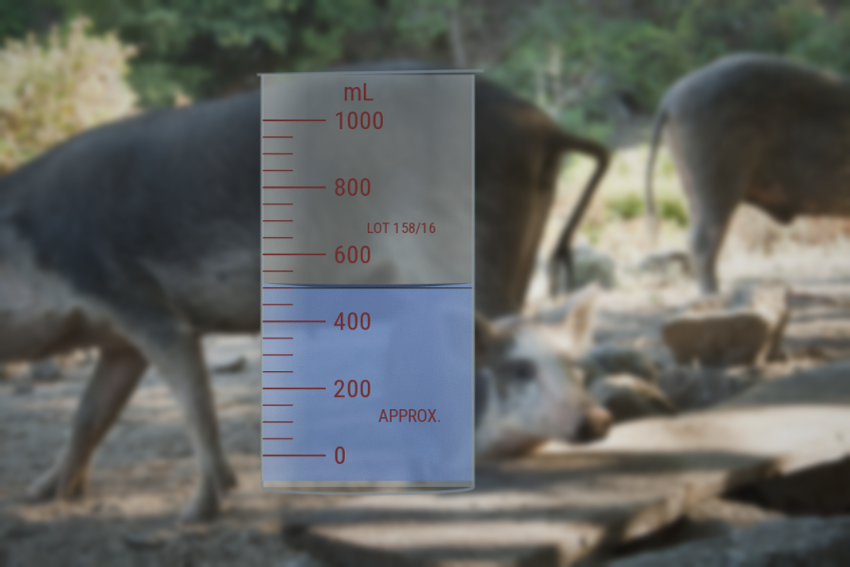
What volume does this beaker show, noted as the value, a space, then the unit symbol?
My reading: 500 mL
